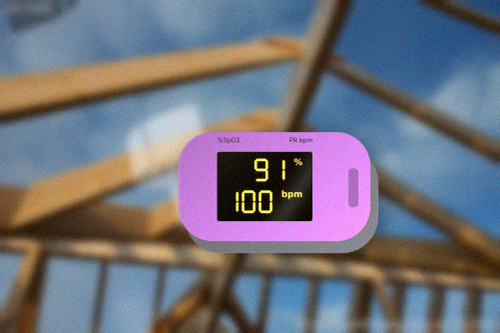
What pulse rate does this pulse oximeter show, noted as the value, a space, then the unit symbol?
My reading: 100 bpm
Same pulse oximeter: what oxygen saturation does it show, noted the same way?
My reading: 91 %
